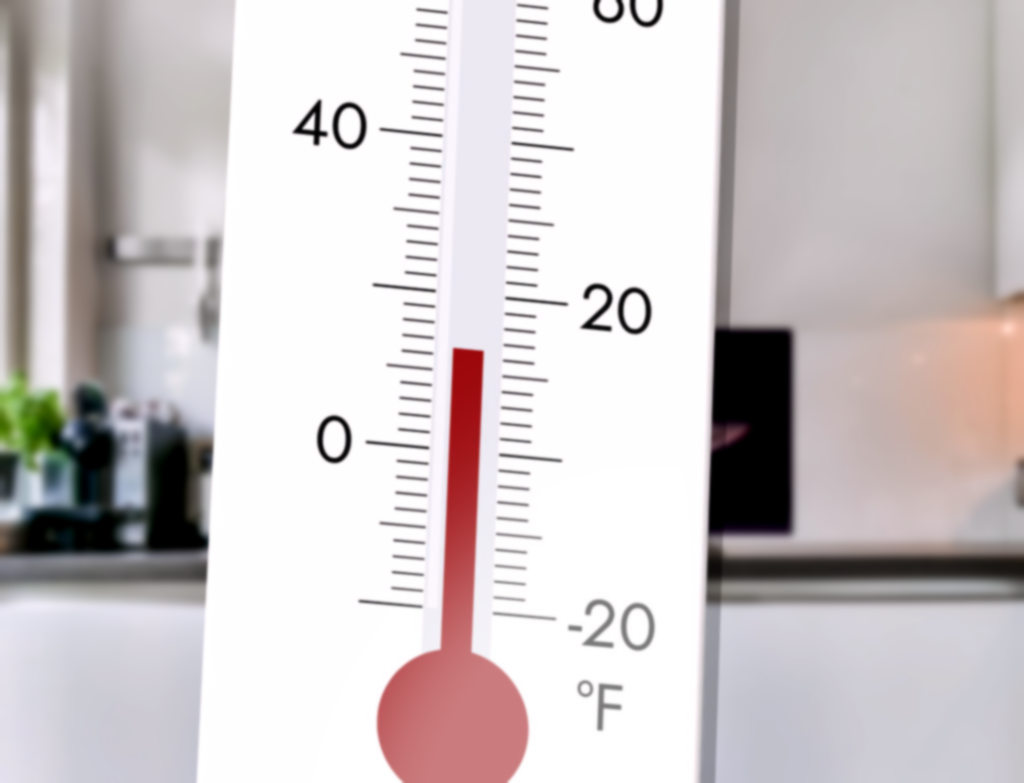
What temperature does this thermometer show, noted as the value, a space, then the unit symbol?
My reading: 13 °F
